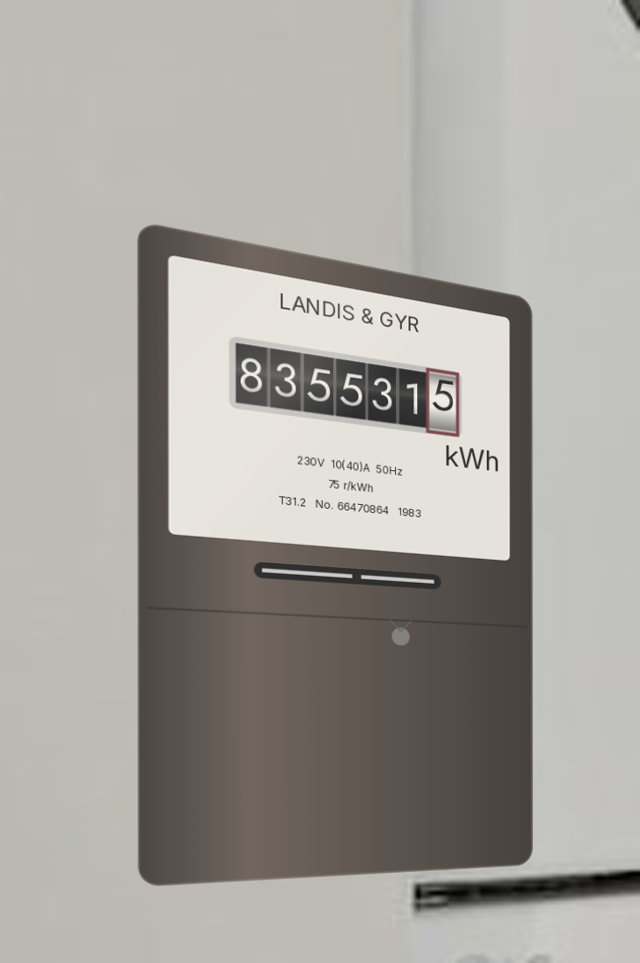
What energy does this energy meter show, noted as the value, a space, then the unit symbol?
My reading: 835531.5 kWh
